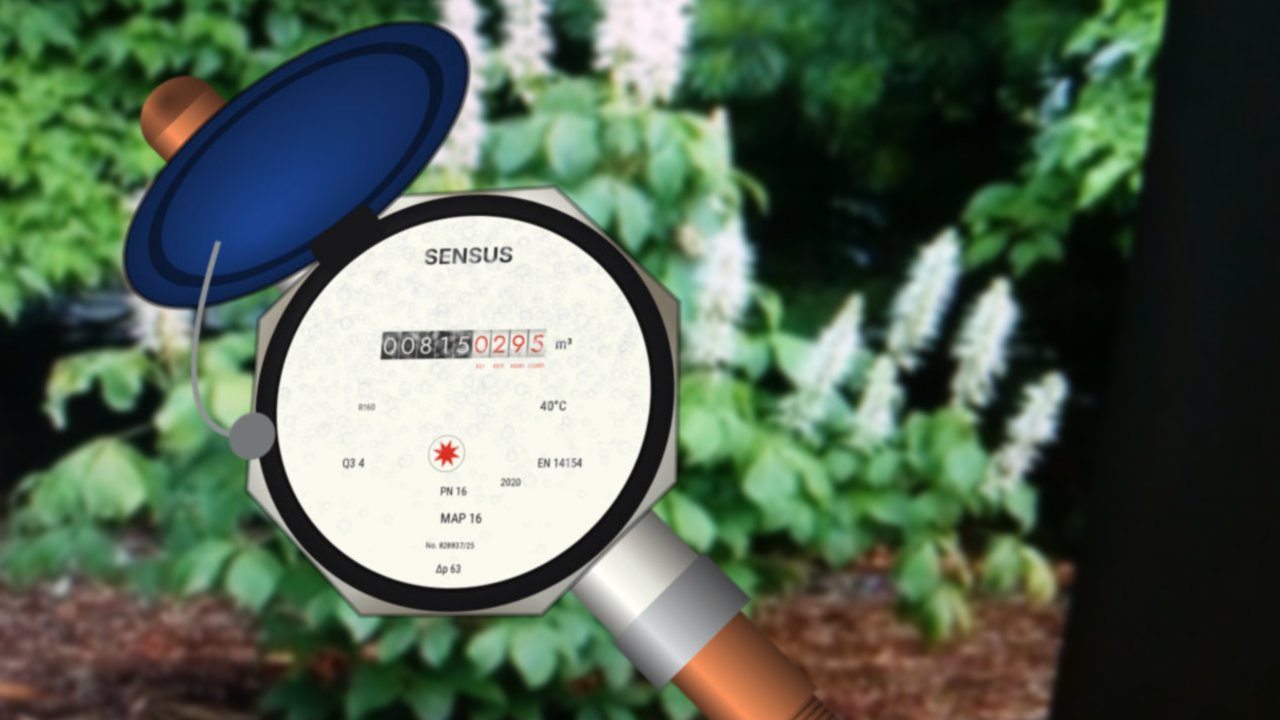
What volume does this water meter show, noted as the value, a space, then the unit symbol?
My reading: 815.0295 m³
